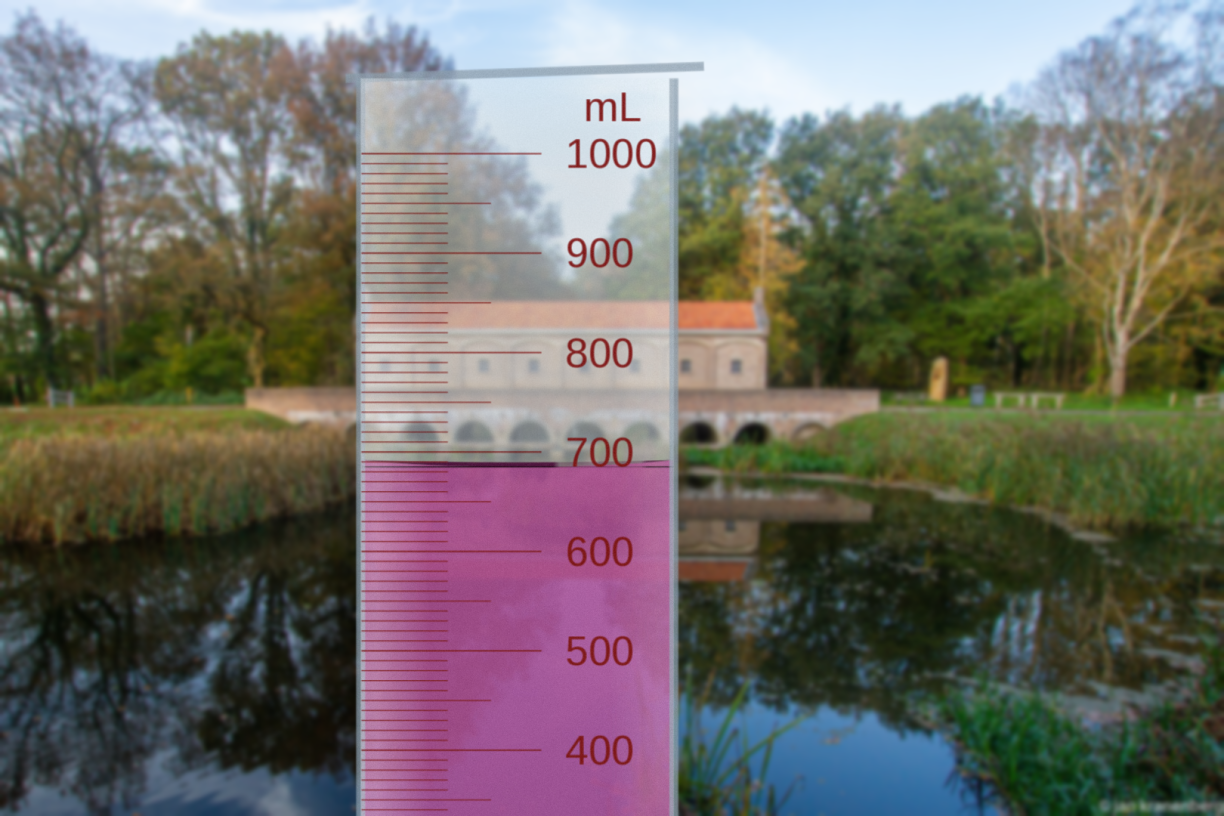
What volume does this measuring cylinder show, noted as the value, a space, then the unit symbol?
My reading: 685 mL
